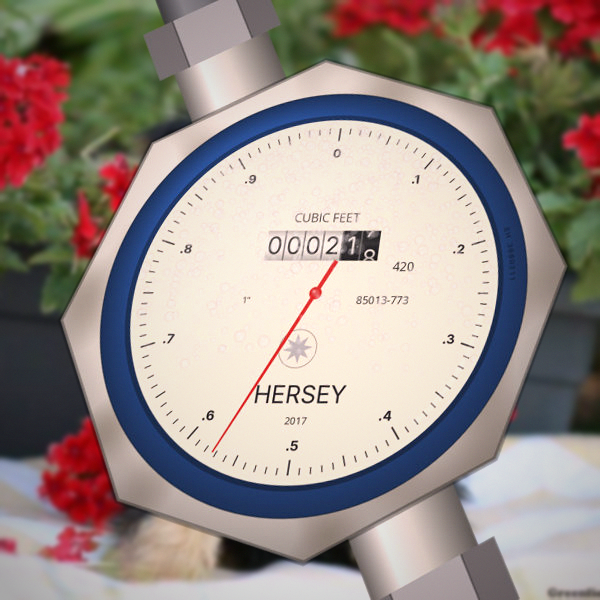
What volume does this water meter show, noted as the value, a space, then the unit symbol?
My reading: 217.57 ft³
